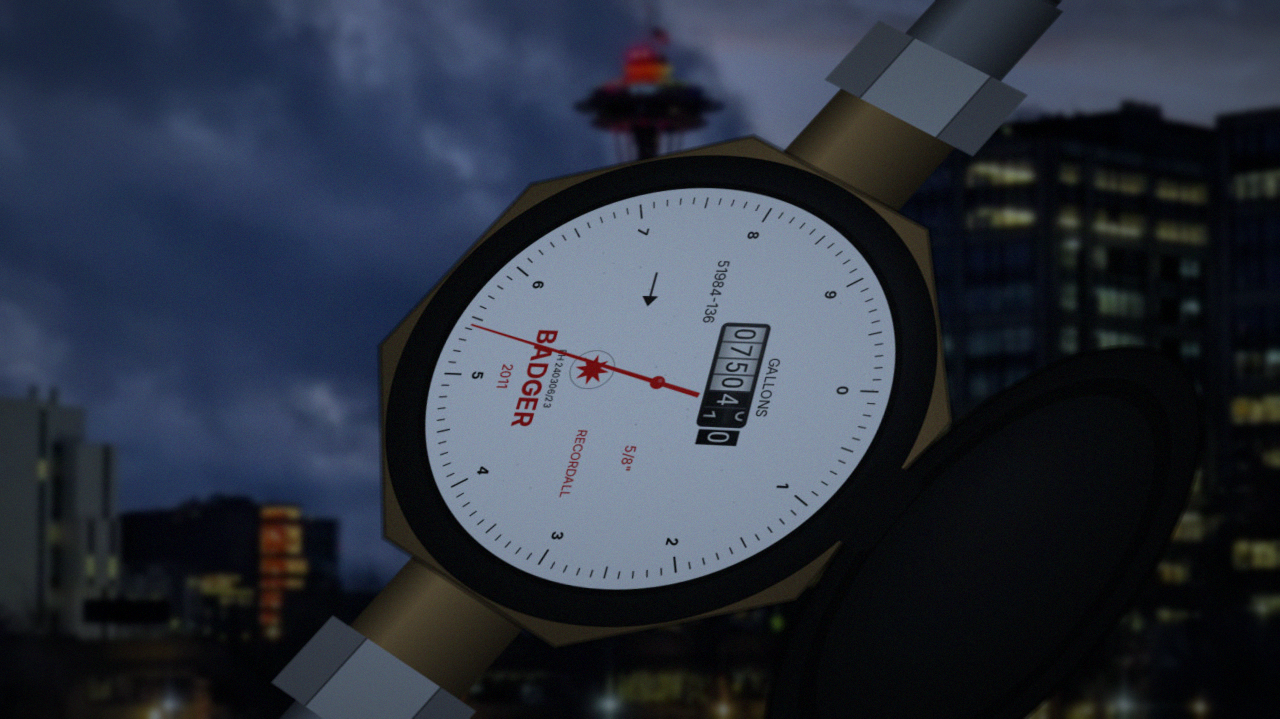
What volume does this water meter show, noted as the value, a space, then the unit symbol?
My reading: 750405.4 gal
